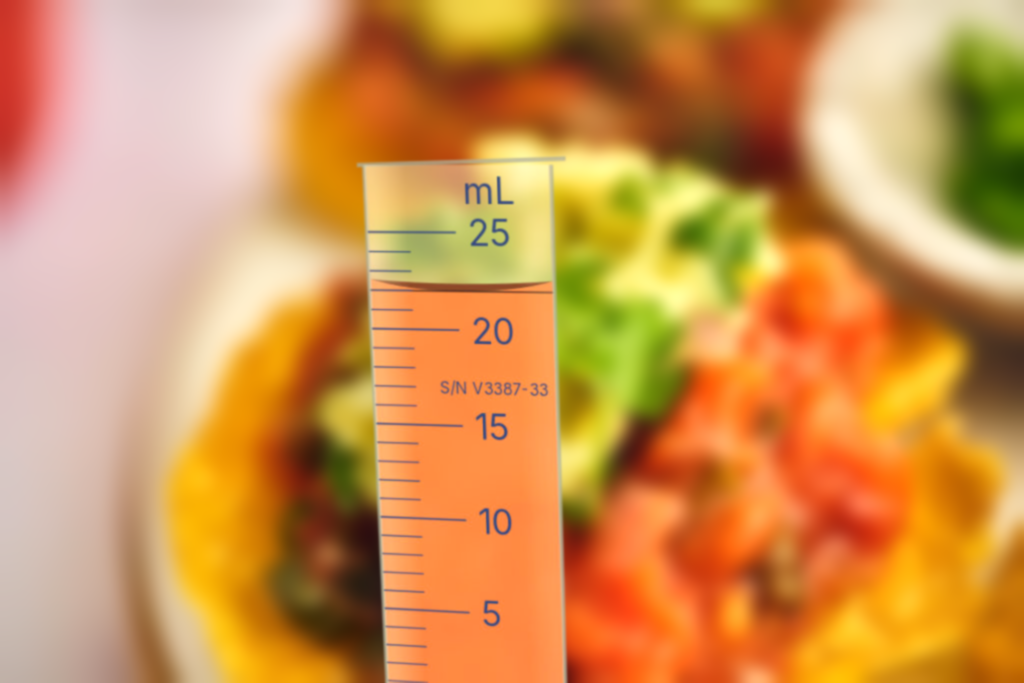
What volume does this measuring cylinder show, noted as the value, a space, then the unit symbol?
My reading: 22 mL
